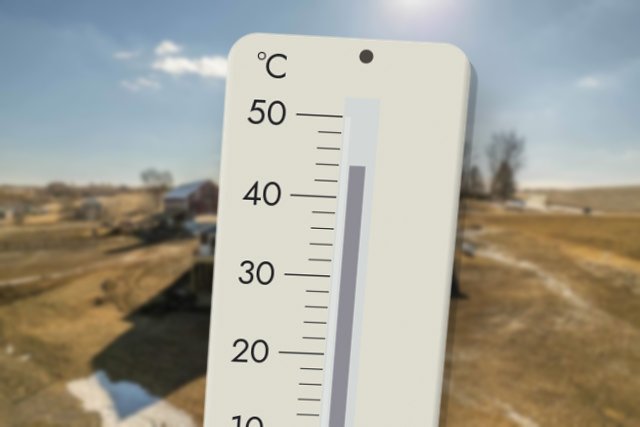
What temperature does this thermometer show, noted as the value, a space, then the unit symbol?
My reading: 44 °C
